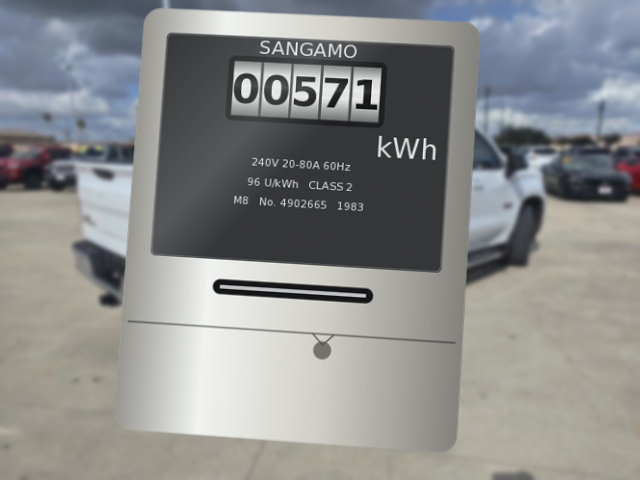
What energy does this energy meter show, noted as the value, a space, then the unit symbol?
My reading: 571 kWh
